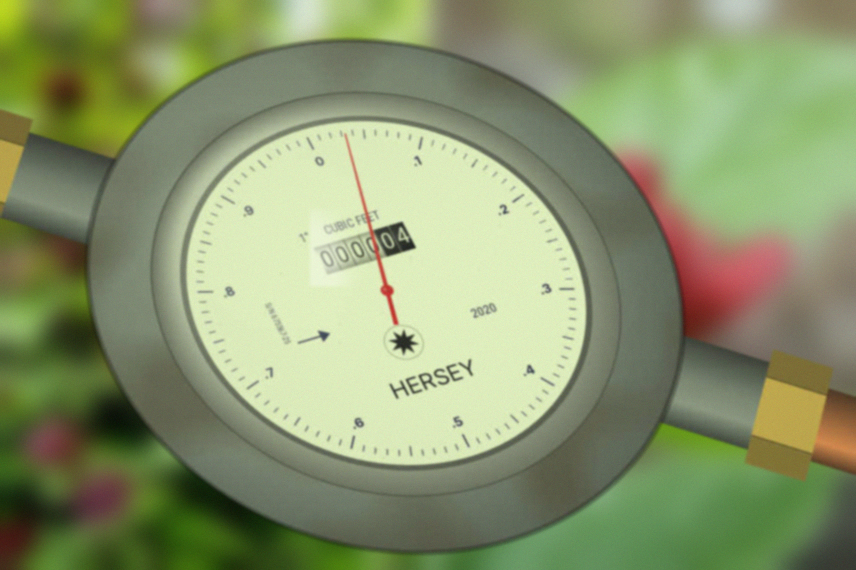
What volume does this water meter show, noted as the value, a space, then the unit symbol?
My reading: 4.03 ft³
